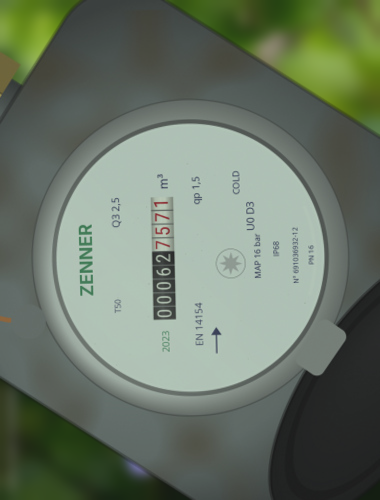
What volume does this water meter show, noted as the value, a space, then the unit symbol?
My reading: 62.7571 m³
